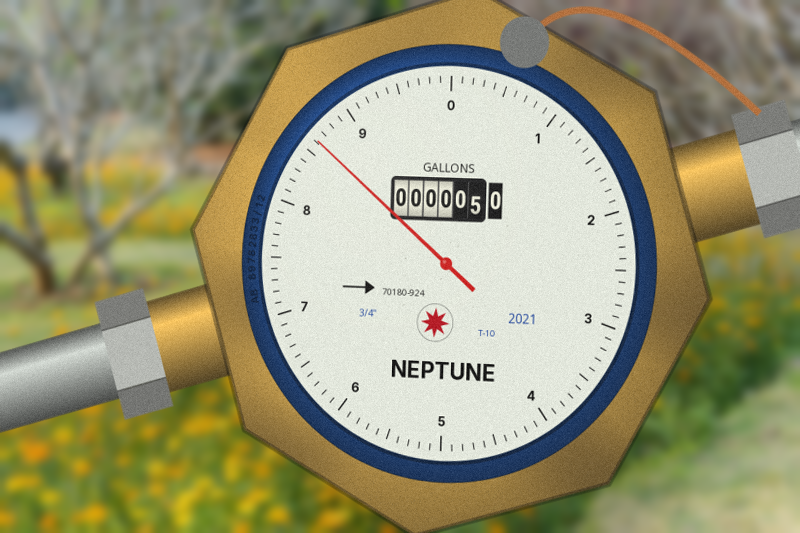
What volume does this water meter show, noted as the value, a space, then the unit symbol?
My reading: 48.6 gal
